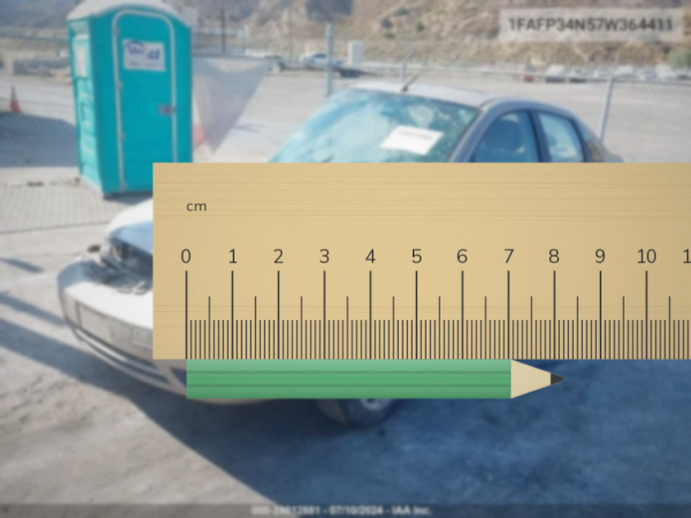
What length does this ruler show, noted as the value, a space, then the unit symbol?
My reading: 8.2 cm
